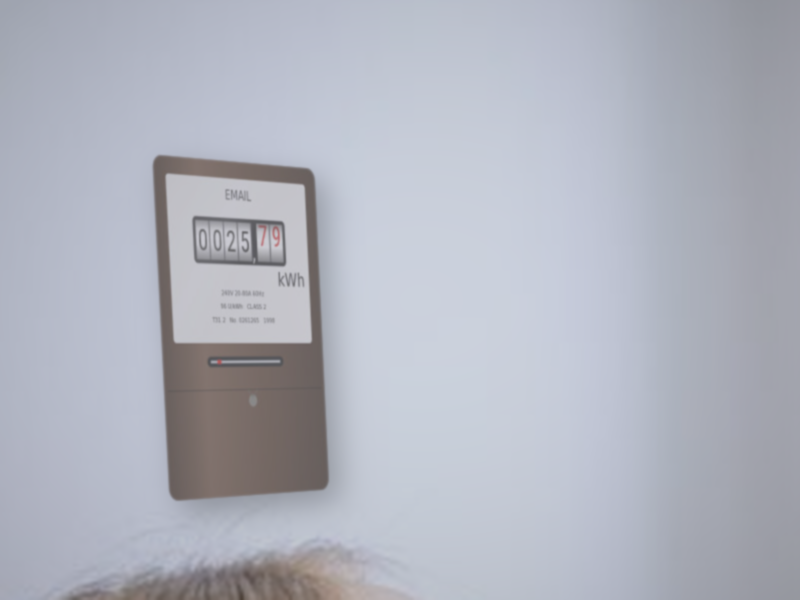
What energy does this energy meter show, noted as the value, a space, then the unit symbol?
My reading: 25.79 kWh
